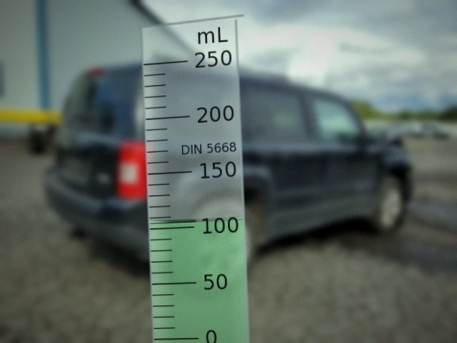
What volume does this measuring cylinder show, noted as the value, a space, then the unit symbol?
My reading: 105 mL
